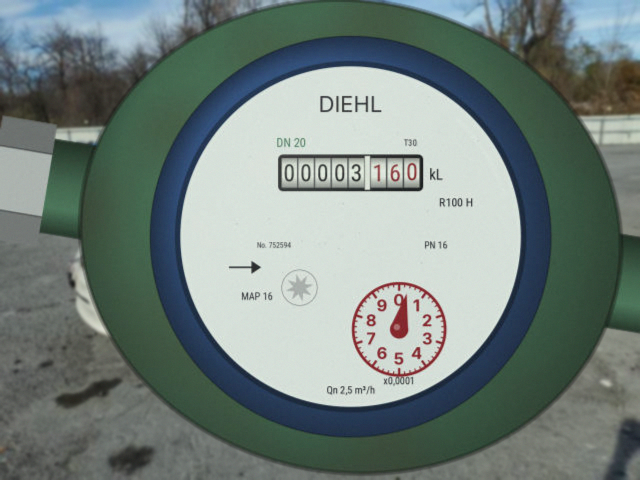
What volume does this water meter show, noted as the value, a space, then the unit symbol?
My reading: 3.1600 kL
